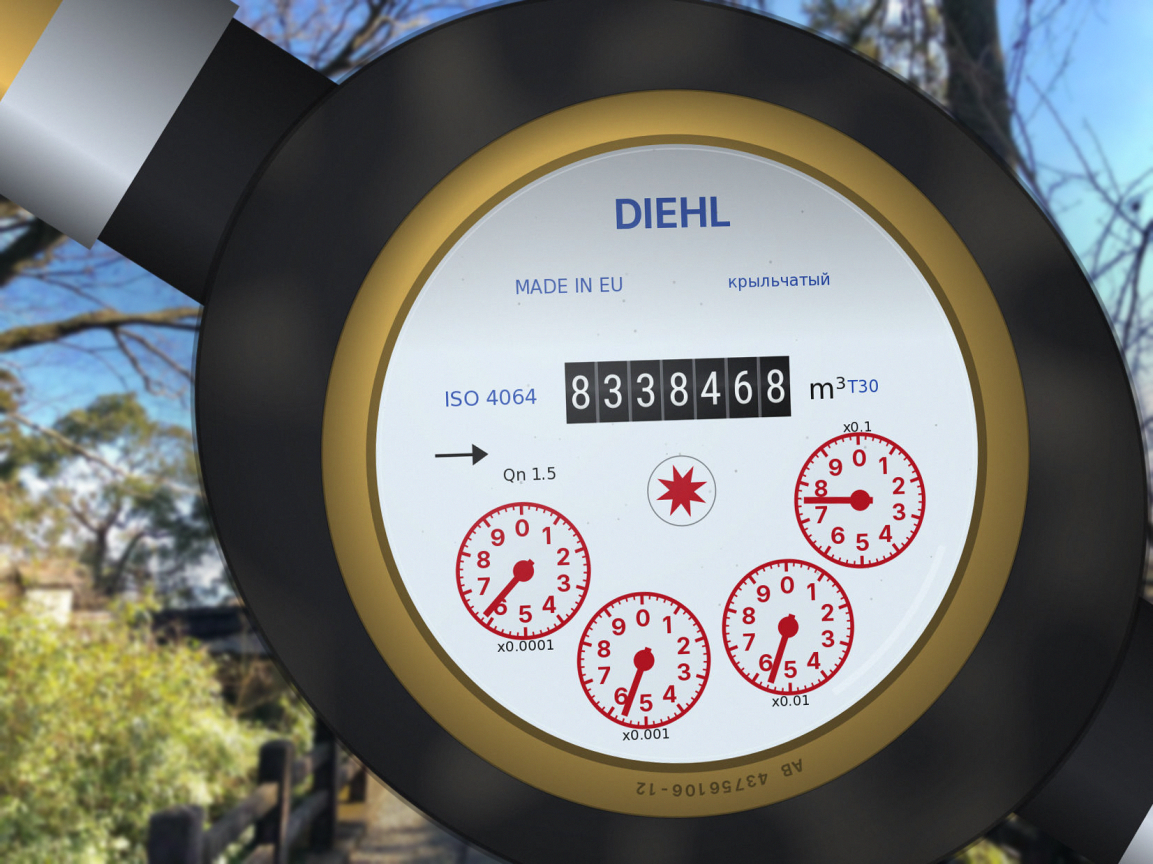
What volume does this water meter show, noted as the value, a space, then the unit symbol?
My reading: 8338468.7556 m³
